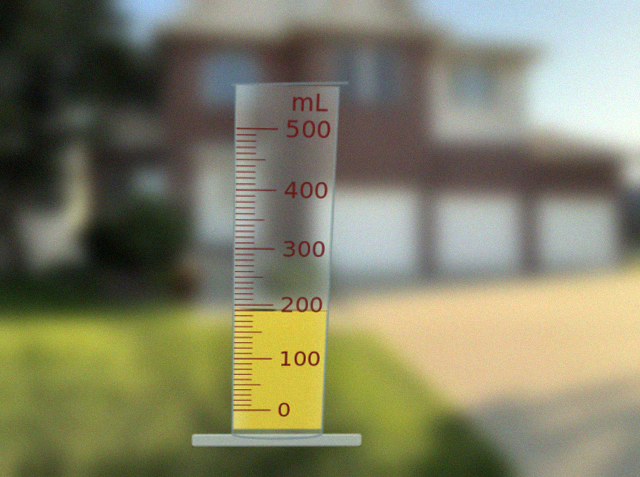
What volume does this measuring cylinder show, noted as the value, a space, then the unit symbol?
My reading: 190 mL
